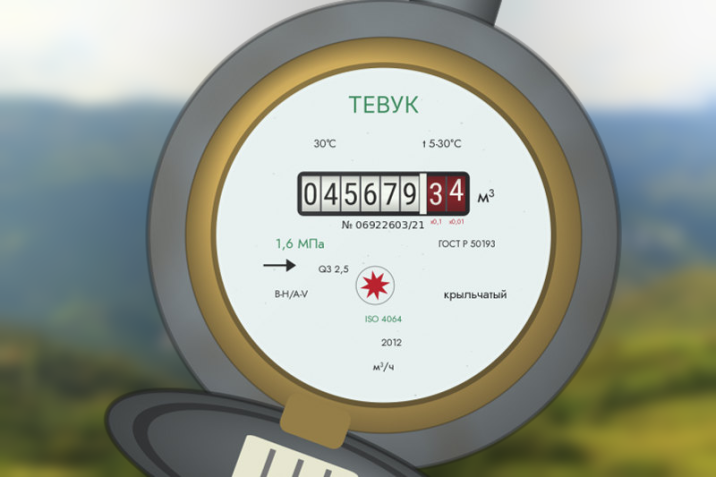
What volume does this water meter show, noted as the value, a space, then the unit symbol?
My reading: 45679.34 m³
